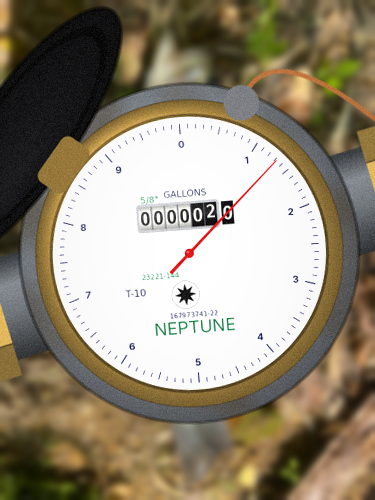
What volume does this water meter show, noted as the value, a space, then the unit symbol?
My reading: 21.3 gal
